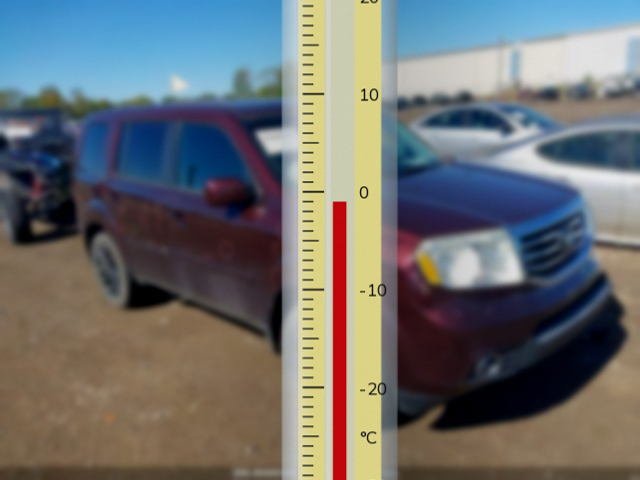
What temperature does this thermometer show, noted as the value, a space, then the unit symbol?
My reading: -1 °C
